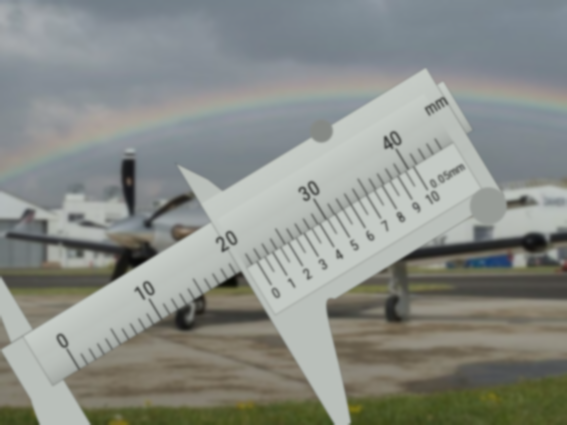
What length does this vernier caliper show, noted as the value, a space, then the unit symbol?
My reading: 21.6 mm
